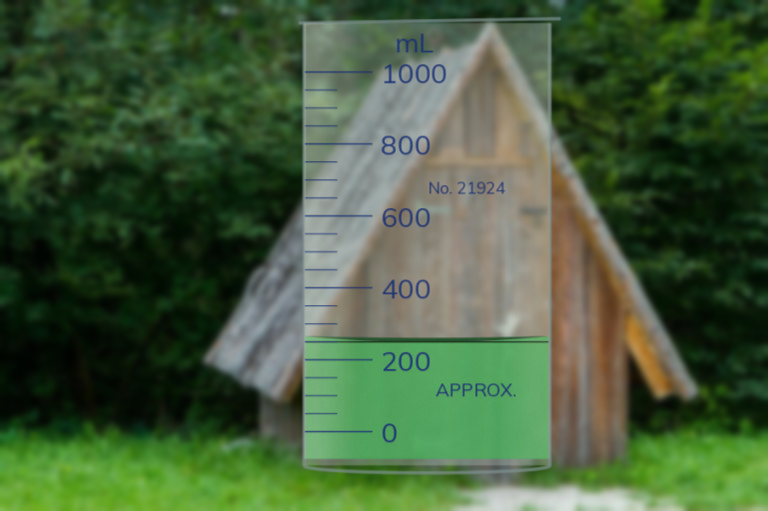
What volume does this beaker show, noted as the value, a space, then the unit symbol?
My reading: 250 mL
